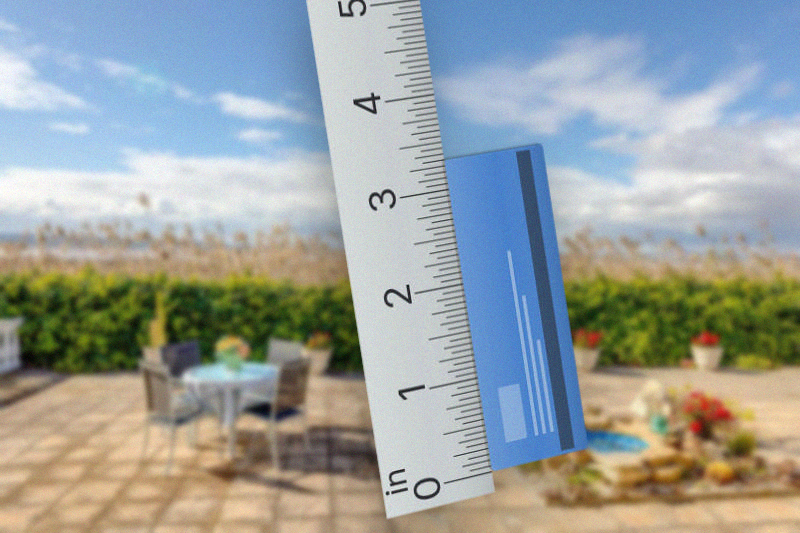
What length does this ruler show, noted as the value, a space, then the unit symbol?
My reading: 3.3125 in
